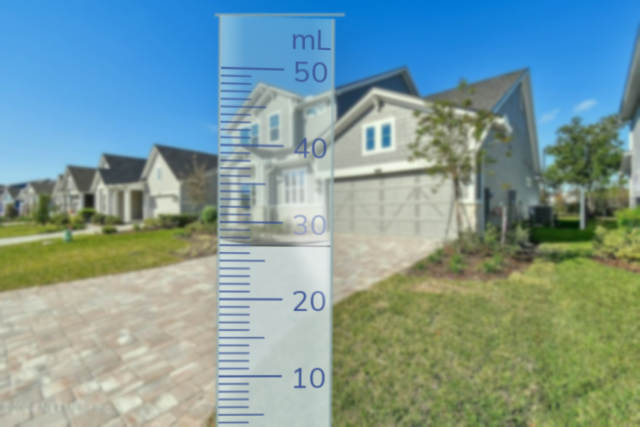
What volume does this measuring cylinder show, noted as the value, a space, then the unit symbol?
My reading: 27 mL
